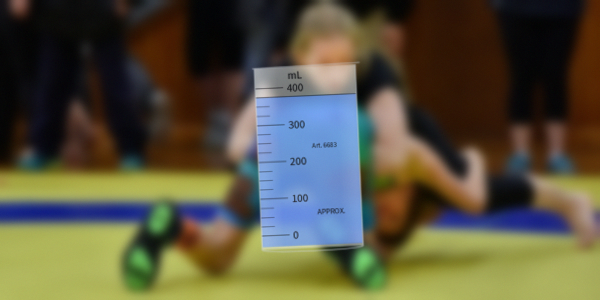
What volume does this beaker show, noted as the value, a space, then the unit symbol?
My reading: 375 mL
